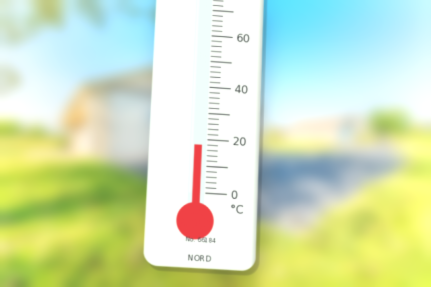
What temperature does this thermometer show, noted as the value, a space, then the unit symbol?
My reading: 18 °C
